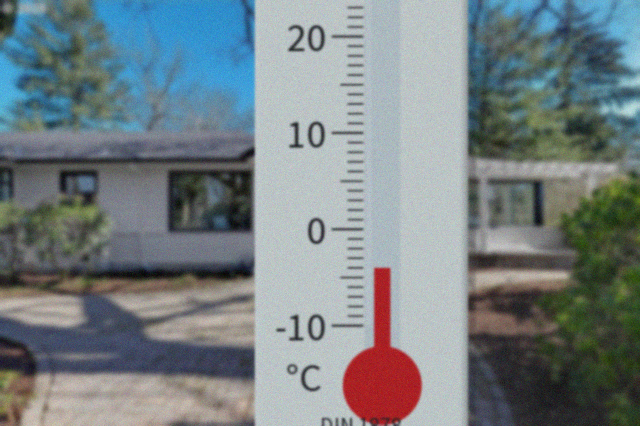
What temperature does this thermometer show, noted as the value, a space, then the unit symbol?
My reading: -4 °C
